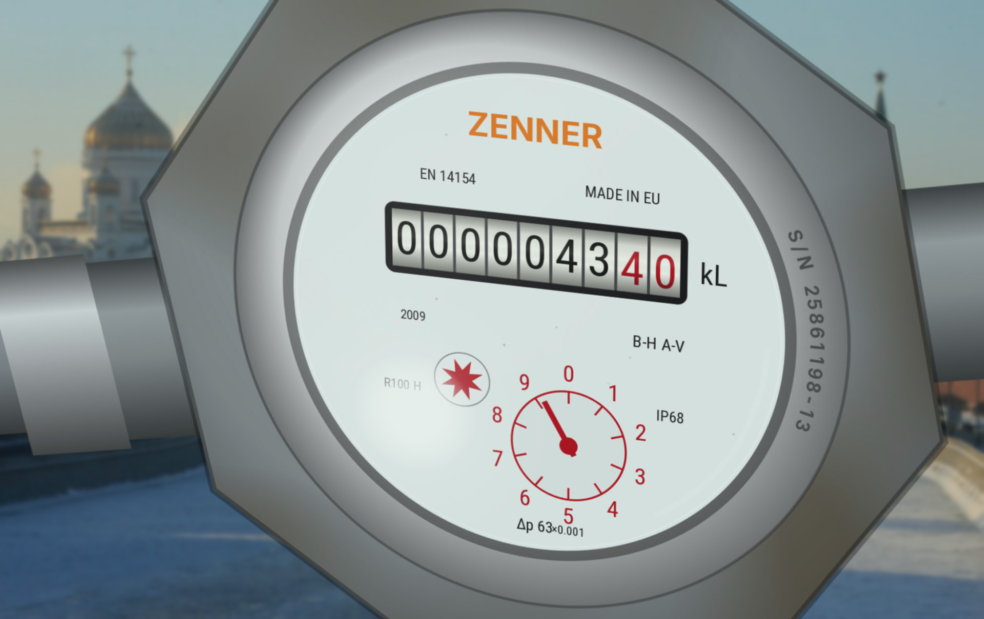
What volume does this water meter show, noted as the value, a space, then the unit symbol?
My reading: 43.399 kL
